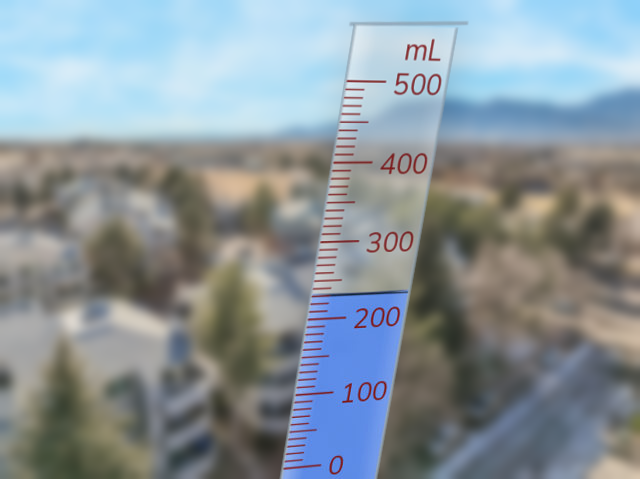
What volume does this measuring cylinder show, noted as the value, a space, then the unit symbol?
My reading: 230 mL
